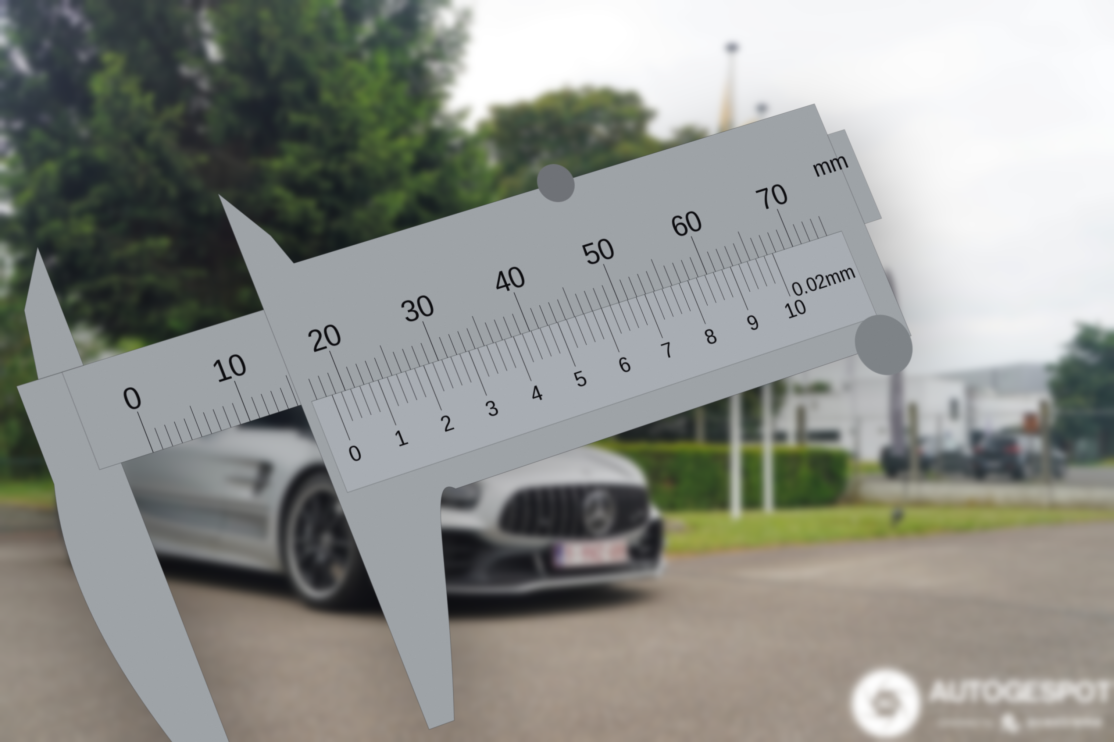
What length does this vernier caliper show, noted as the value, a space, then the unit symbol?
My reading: 18.6 mm
